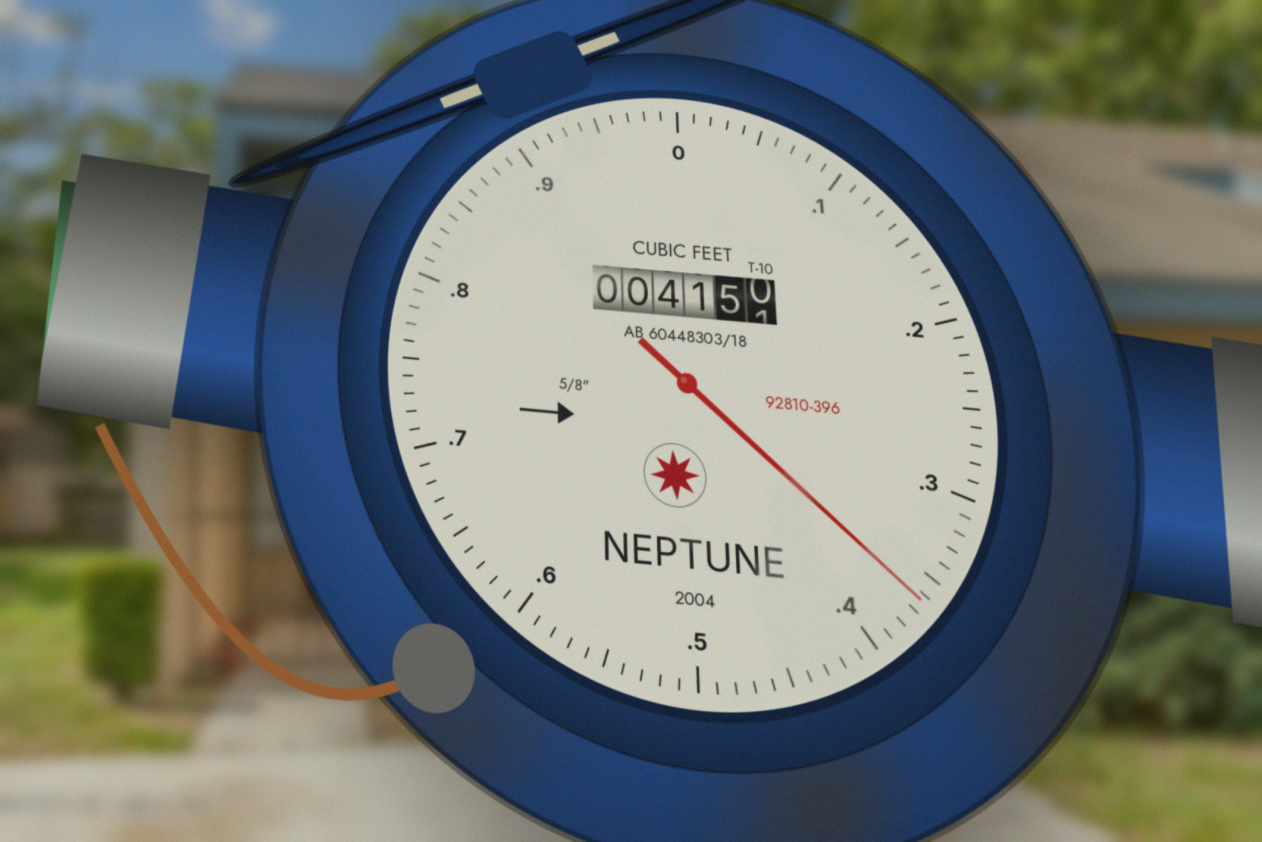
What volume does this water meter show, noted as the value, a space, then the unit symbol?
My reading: 4150.36 ft³
